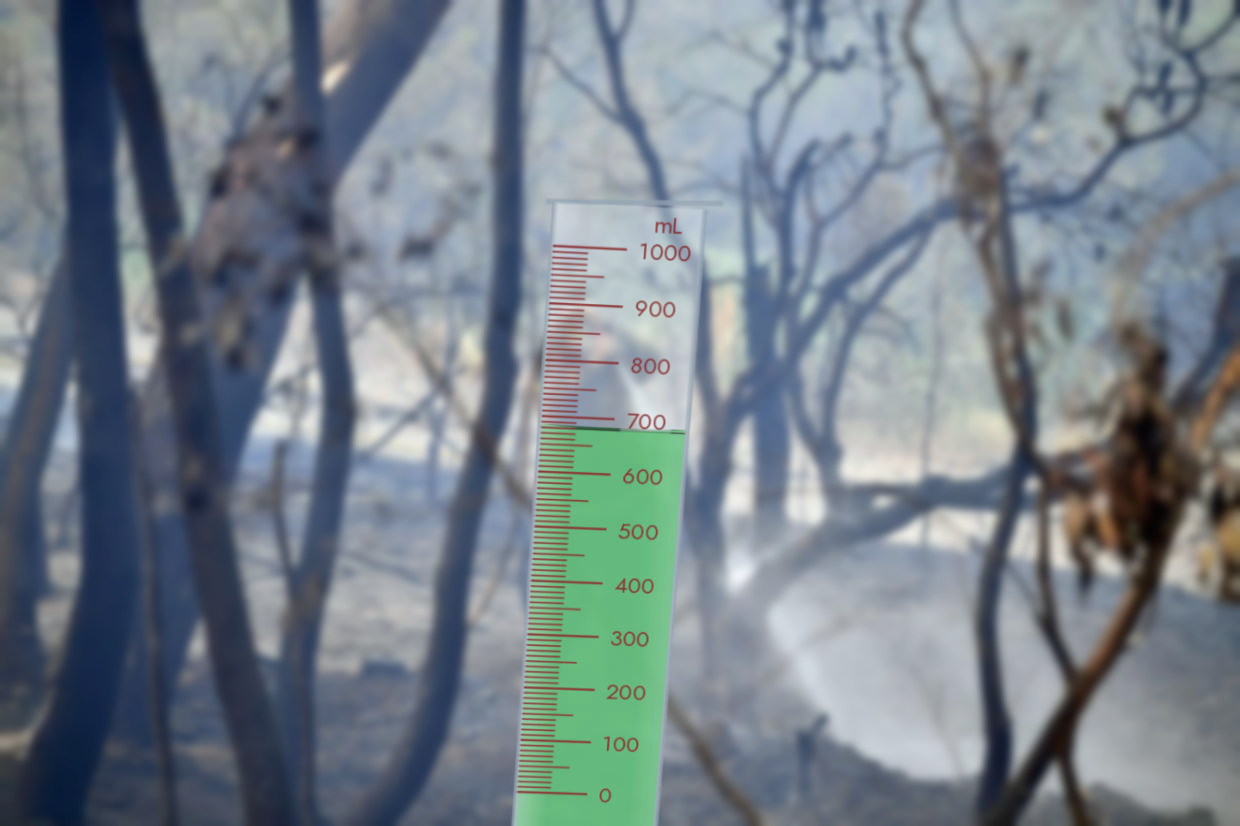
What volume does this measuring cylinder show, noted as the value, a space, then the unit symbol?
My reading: 680 mL
